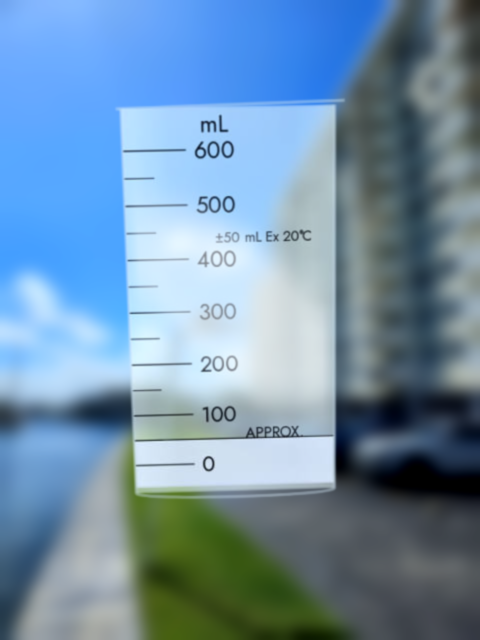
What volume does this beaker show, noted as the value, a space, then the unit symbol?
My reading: 50 mL
